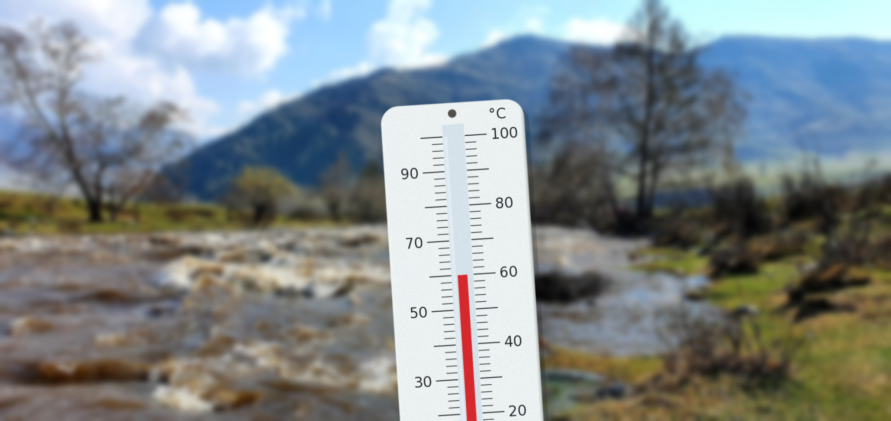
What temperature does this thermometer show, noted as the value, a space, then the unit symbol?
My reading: 60 °C
